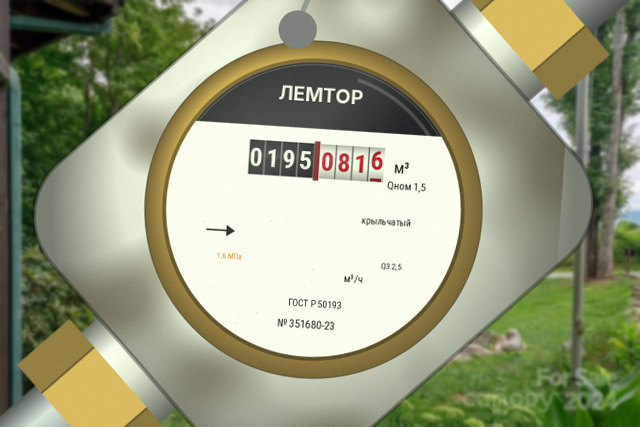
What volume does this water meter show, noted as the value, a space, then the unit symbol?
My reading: 195.0816 m³
